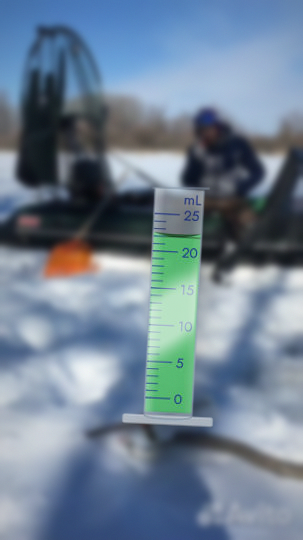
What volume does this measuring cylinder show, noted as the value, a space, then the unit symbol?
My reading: 22 mL
